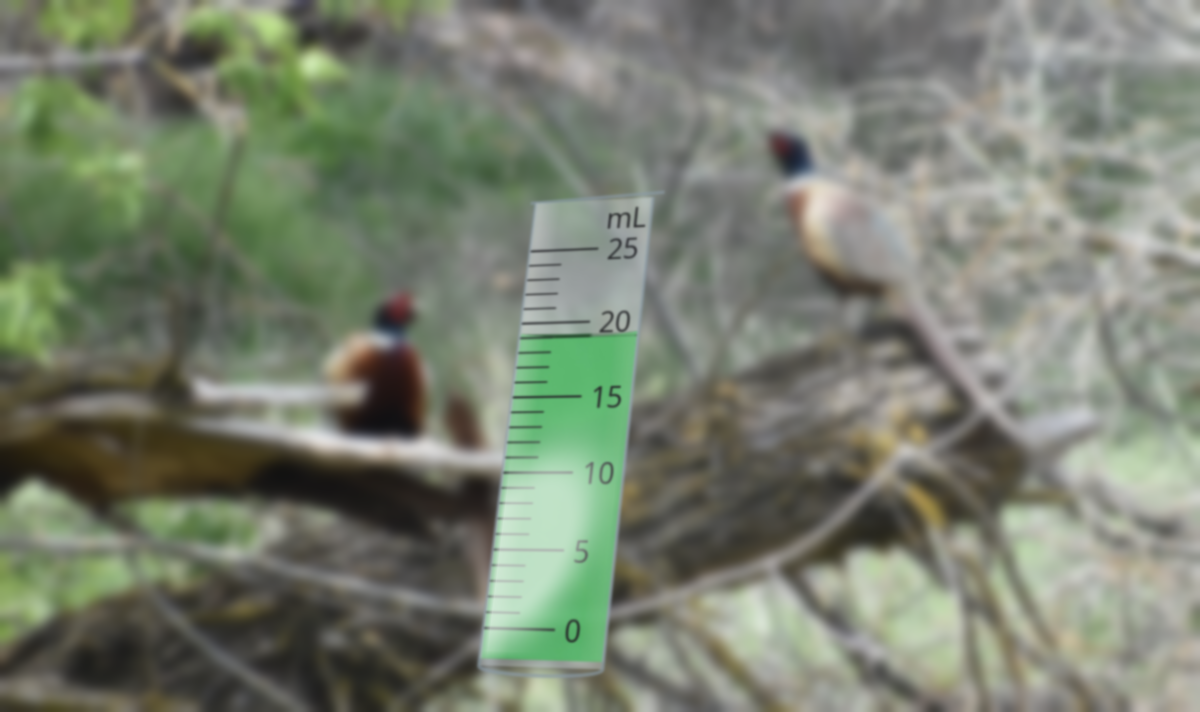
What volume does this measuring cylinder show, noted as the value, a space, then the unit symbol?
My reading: 19 mL
